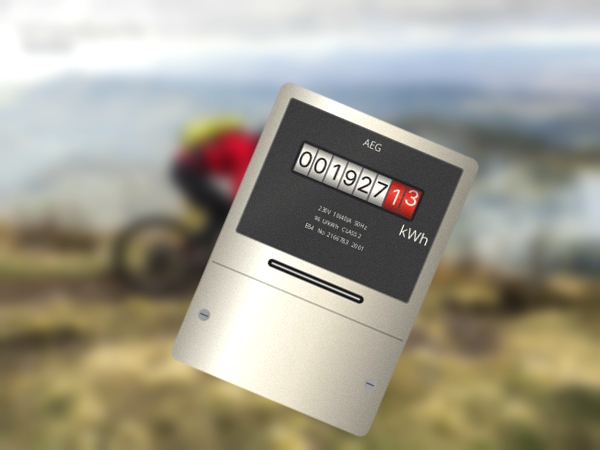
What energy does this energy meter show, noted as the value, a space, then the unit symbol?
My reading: 1927.13 kWh
